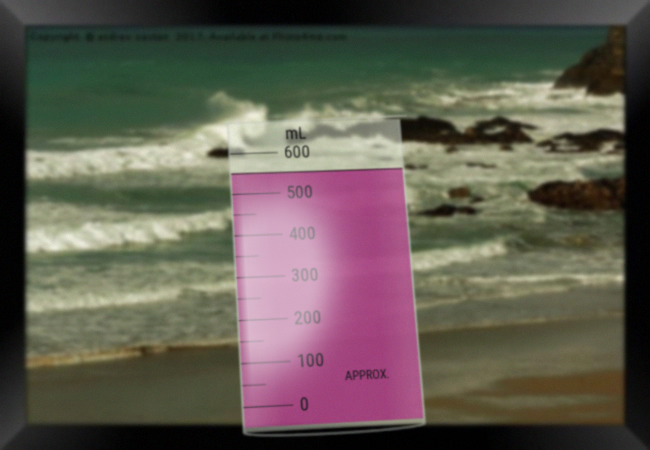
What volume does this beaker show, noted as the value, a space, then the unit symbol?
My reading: 550 mL
